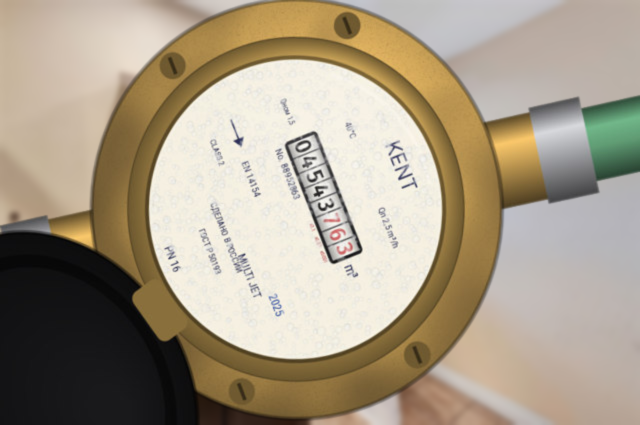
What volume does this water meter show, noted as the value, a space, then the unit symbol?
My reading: 4543.763 m³
